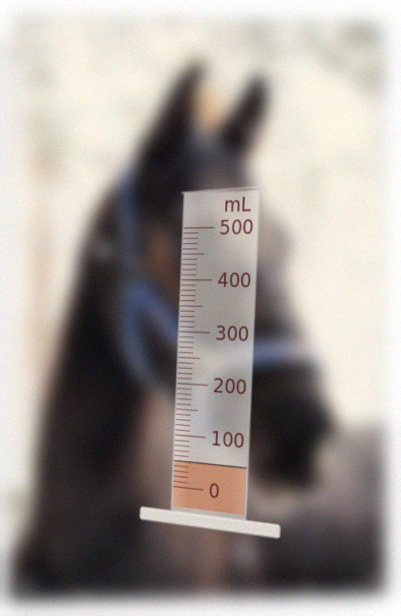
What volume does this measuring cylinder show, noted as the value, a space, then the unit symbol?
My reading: 50 mL
